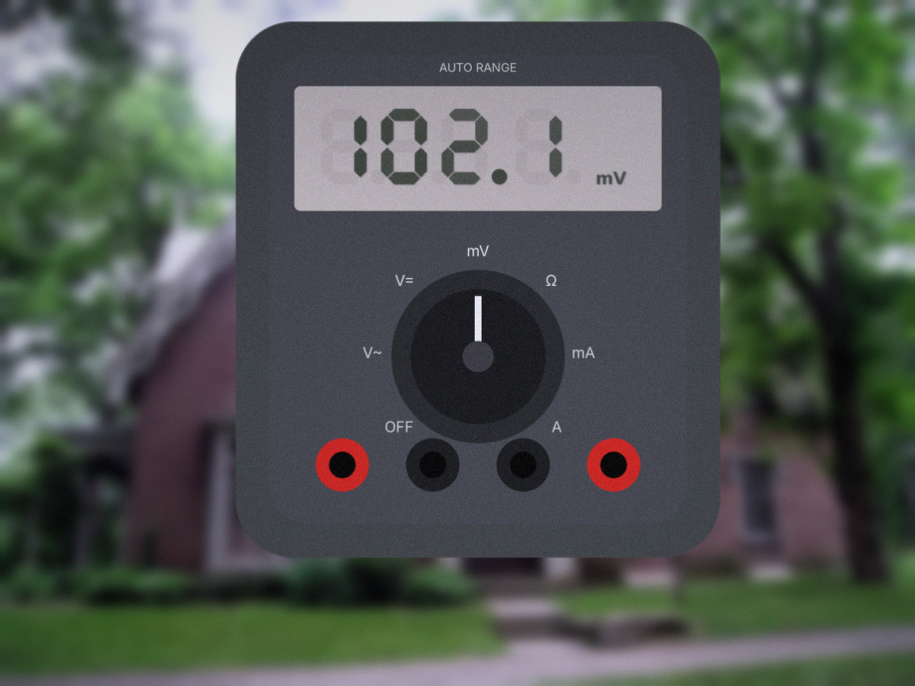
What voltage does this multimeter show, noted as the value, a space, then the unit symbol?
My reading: 102.1 mV
